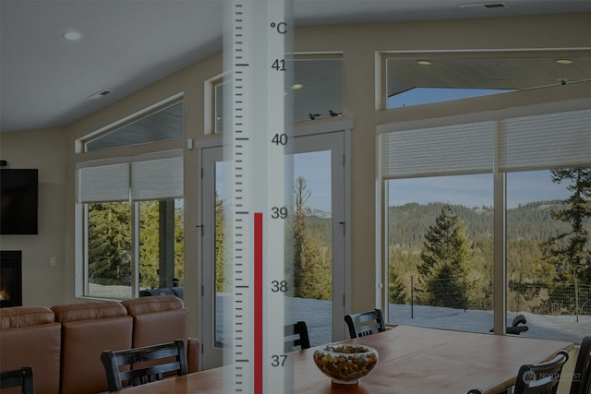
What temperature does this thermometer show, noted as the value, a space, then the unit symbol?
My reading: 39 °C
